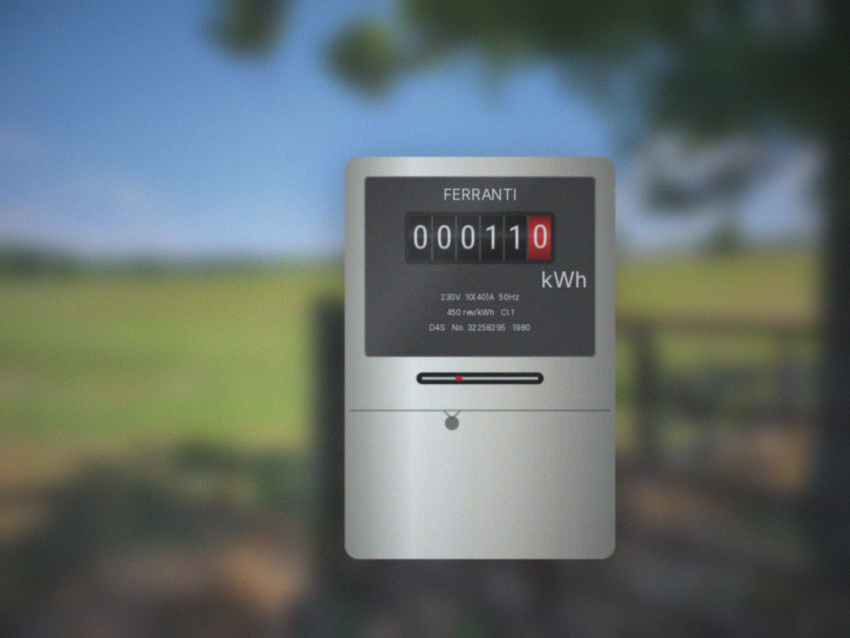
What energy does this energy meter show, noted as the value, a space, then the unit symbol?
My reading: 11.0 kWh
